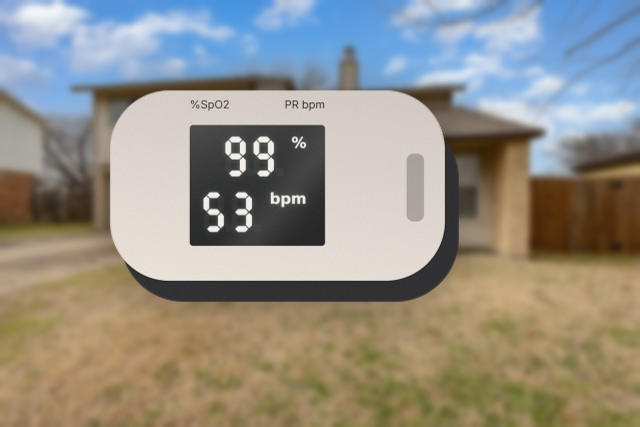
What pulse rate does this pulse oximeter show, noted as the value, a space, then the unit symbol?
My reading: 53 bpm
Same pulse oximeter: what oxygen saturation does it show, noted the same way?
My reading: 99 %
